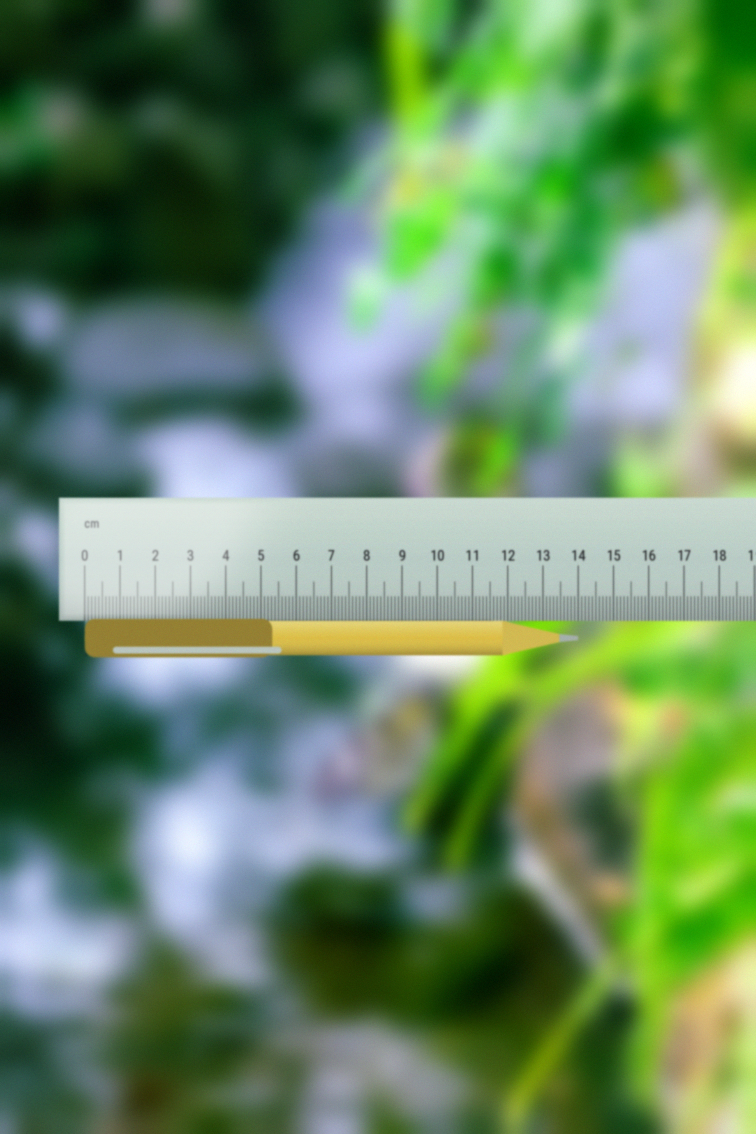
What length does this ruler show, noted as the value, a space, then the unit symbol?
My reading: 14 cm
